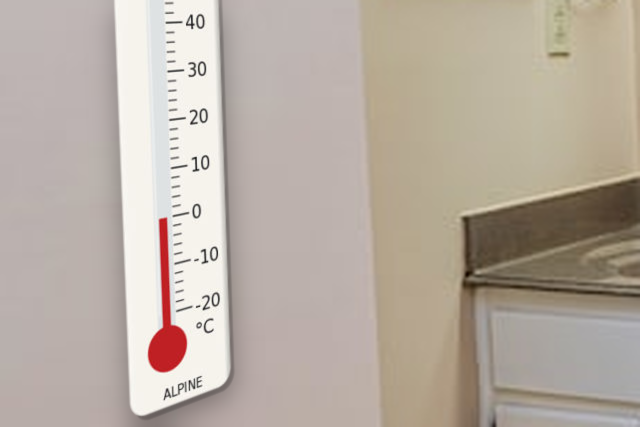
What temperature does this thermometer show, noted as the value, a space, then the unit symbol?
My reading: 0 °C
